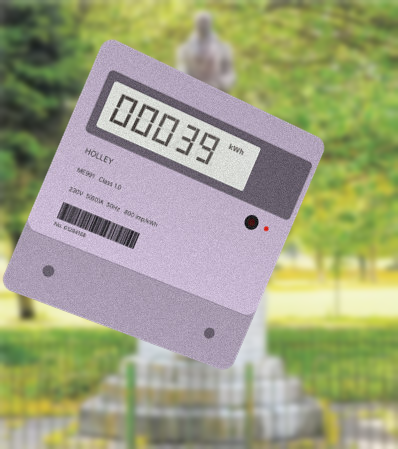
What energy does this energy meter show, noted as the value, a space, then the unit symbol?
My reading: 39 kWh
